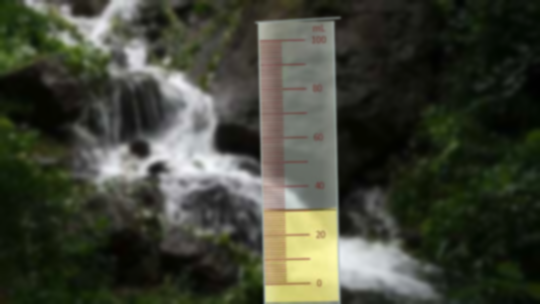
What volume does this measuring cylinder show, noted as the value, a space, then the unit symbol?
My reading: 30 mL
